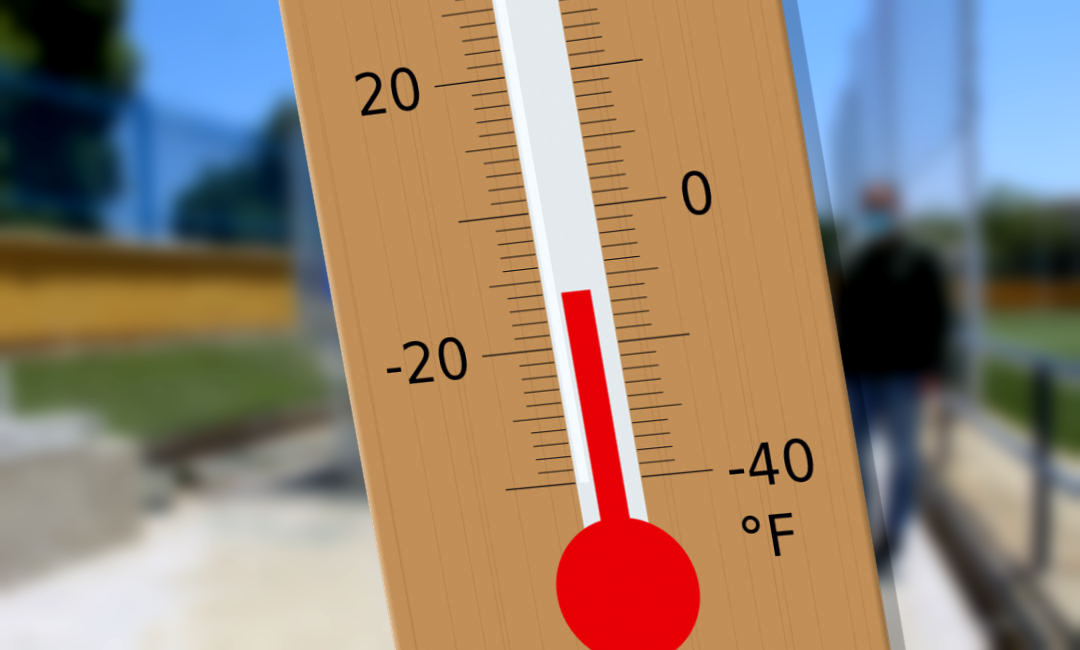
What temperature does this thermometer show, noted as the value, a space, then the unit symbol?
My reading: -12 °F
